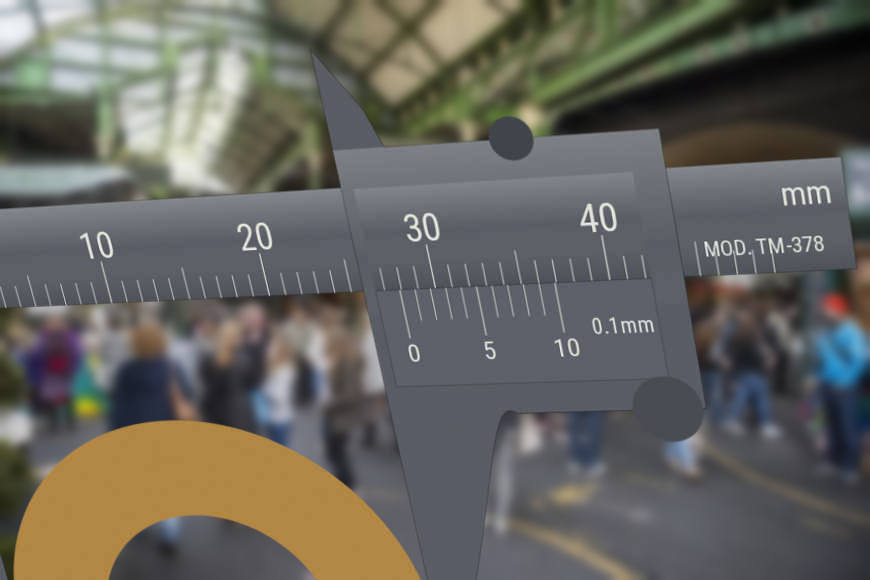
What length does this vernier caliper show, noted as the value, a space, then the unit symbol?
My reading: 27.9 mm
